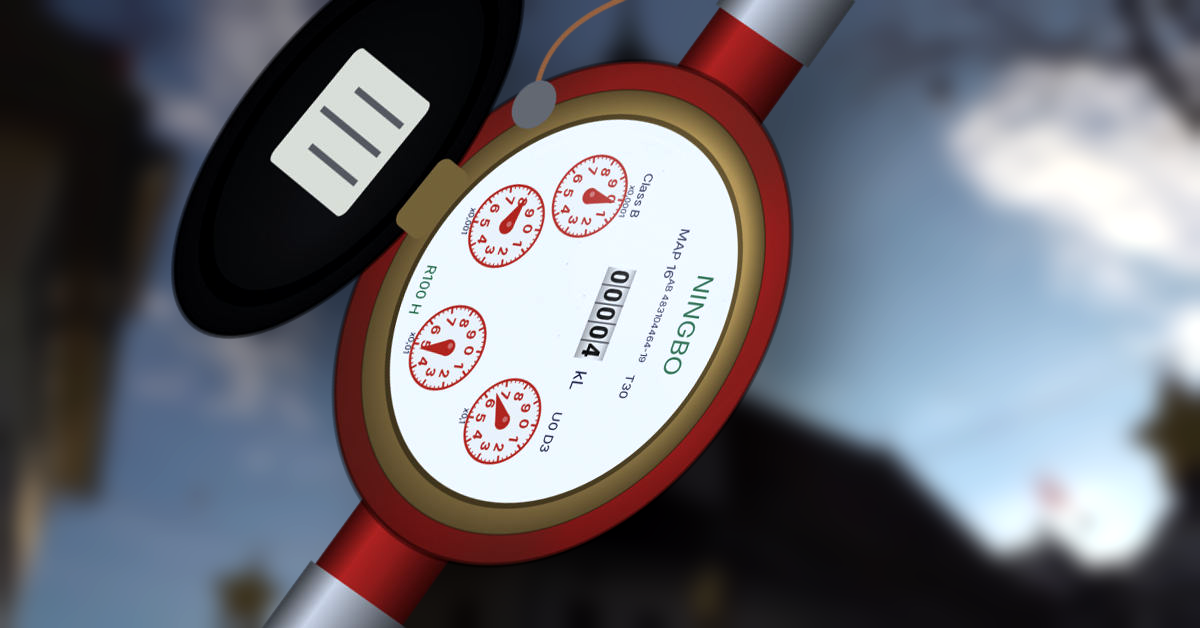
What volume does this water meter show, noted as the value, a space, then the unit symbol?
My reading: 4.6480 kL
